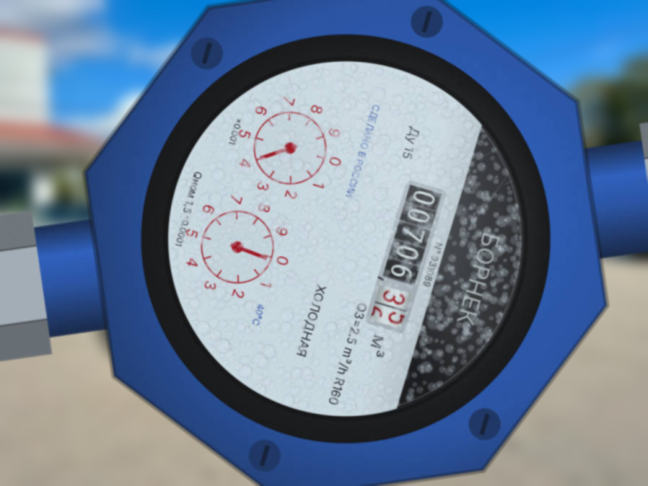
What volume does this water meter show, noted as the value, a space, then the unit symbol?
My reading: 706.3540 m³
